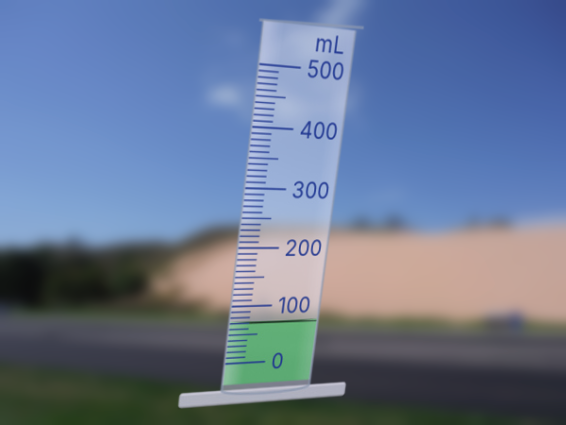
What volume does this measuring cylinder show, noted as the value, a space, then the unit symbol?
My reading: 70 mL
